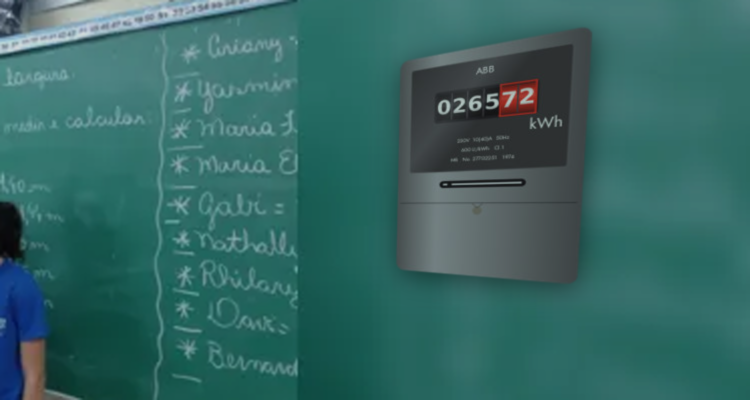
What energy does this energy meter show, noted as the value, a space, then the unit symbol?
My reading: 265.72 kWh
